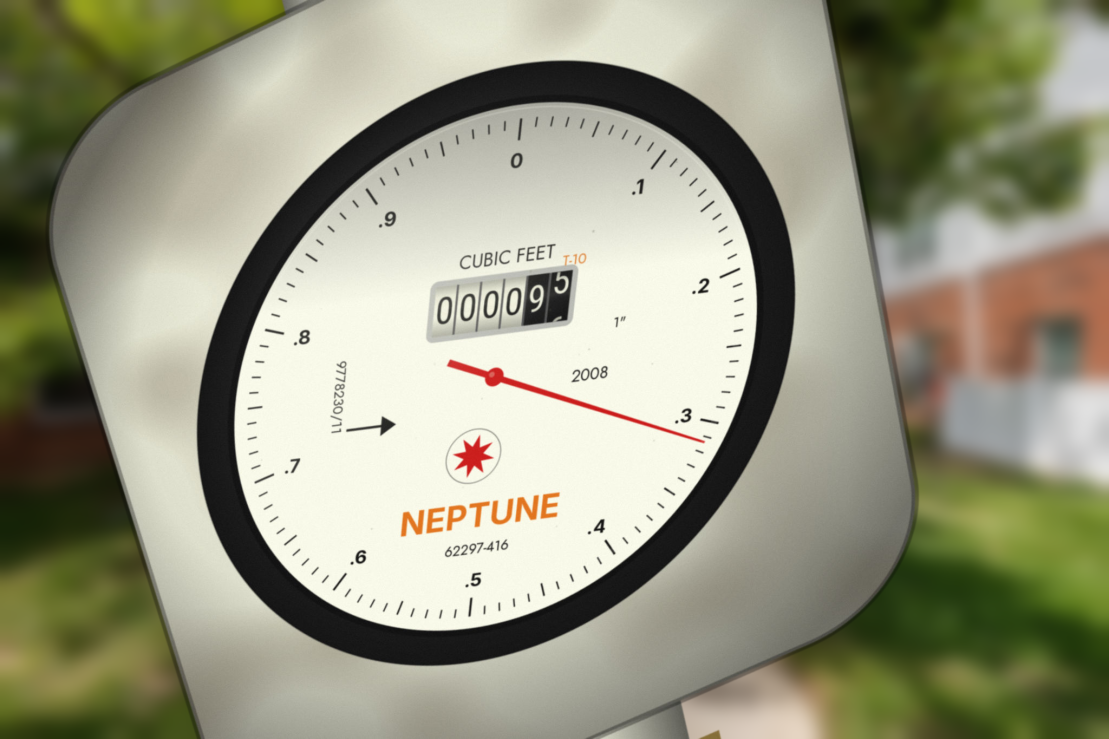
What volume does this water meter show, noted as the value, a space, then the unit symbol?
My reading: 95.31 ft³
